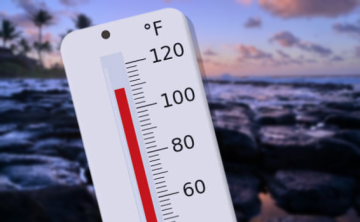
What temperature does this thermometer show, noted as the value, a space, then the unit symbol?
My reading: 110 °F
